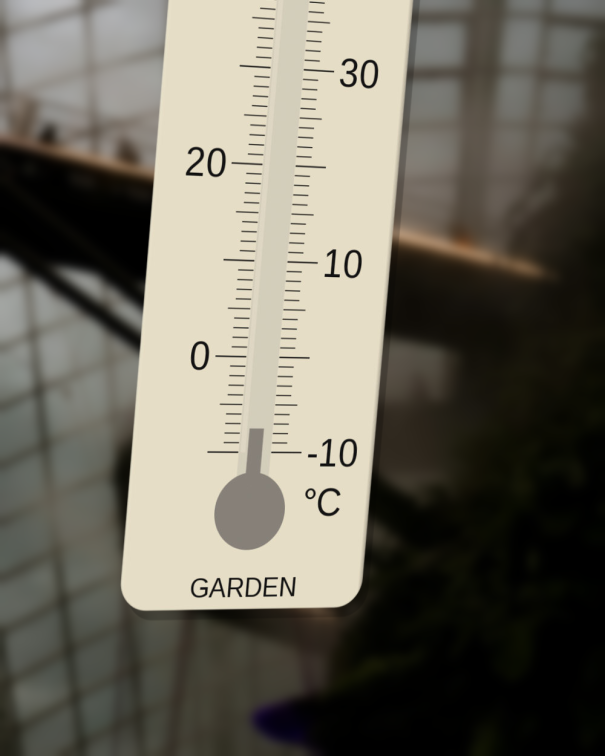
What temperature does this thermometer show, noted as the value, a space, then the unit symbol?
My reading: -7.5 °C
